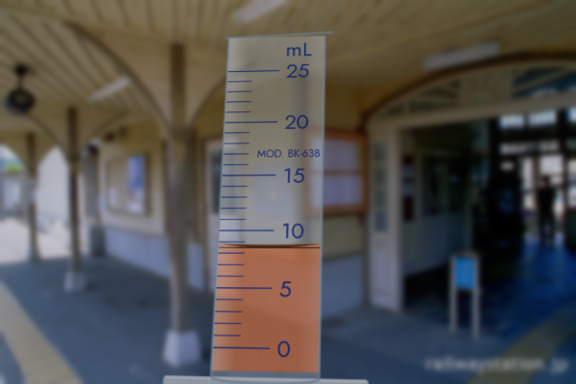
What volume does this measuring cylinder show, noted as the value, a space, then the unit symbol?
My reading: 8.5 mL
